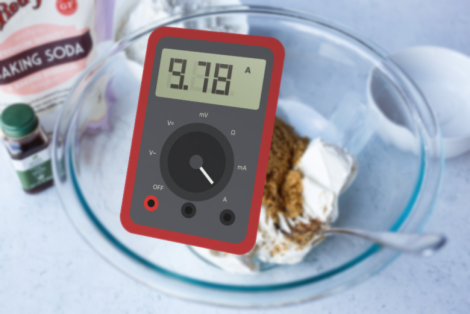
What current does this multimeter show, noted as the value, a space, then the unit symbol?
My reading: 9.78 A
